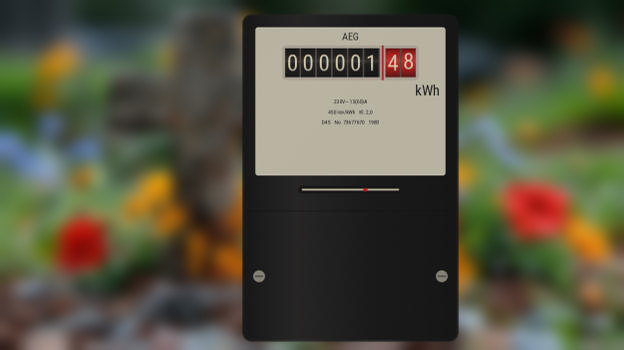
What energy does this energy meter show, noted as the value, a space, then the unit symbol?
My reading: 1.48 kWh
